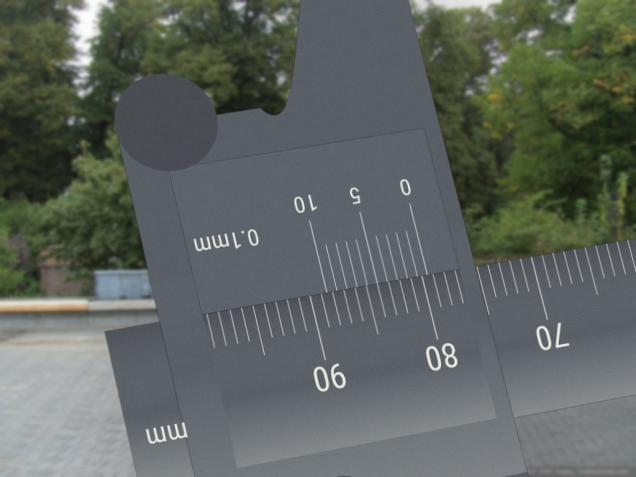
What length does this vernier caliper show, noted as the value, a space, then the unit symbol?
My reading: 79.5 mm
